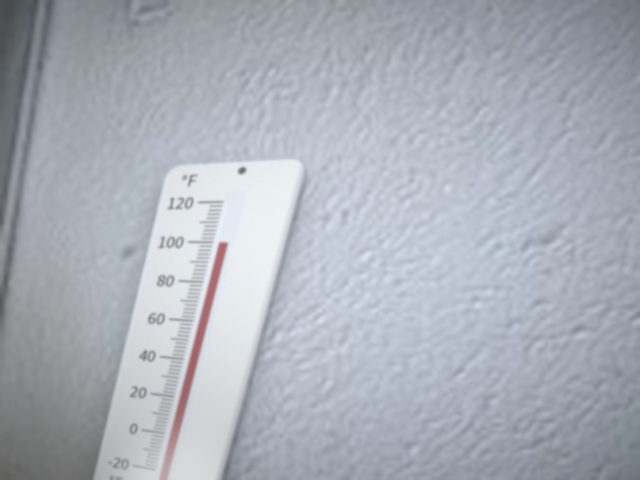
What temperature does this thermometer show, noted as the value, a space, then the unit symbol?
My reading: 100 °F
